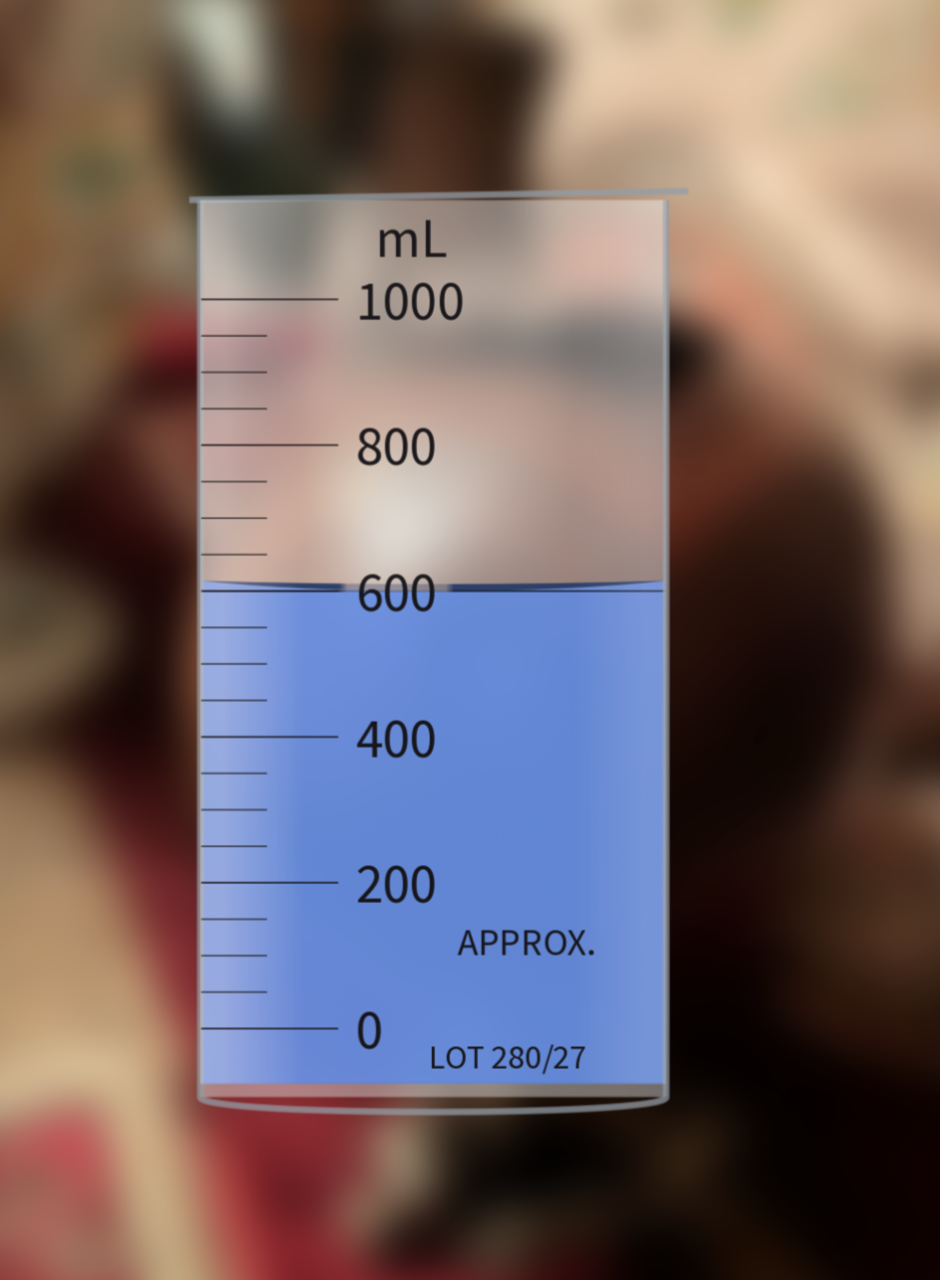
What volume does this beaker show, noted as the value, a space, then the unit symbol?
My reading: 600 mL
